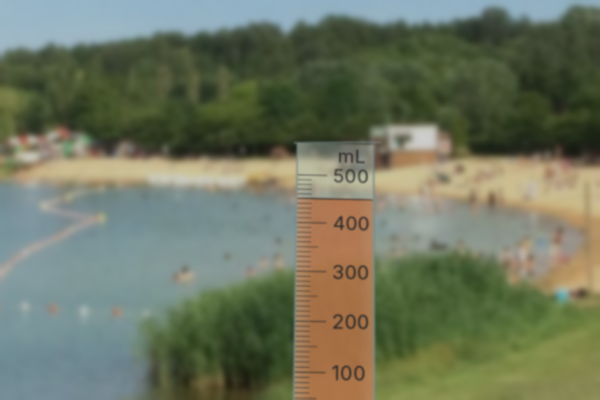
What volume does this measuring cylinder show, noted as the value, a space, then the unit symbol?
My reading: 450 mL
